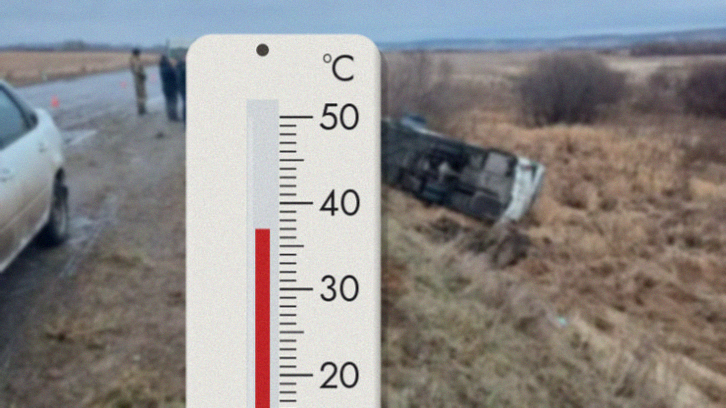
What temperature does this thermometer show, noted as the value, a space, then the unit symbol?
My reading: 37 °C
